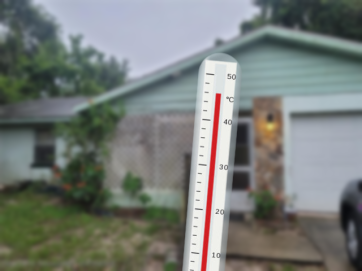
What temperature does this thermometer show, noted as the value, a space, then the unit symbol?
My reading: 46 °C
